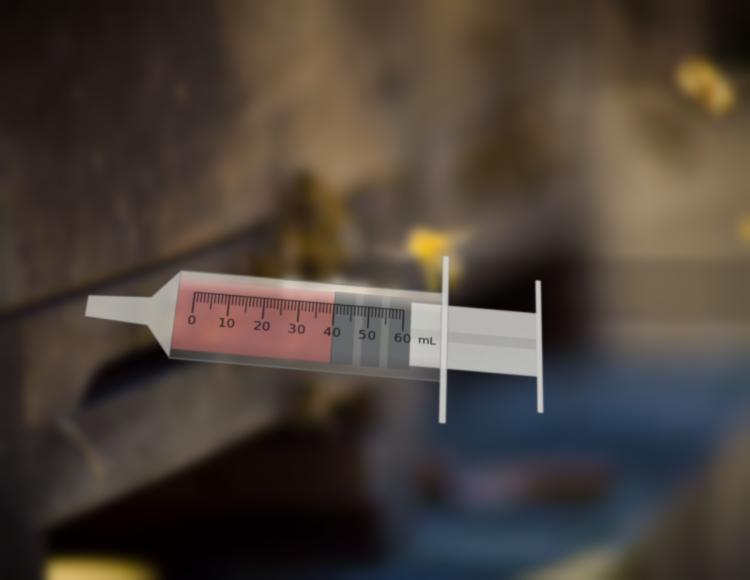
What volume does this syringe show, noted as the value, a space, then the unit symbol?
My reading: 40 mL
